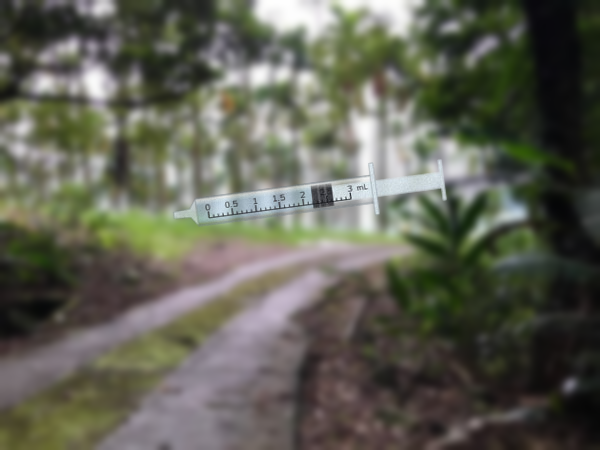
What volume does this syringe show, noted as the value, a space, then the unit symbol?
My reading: 2.2 mL
